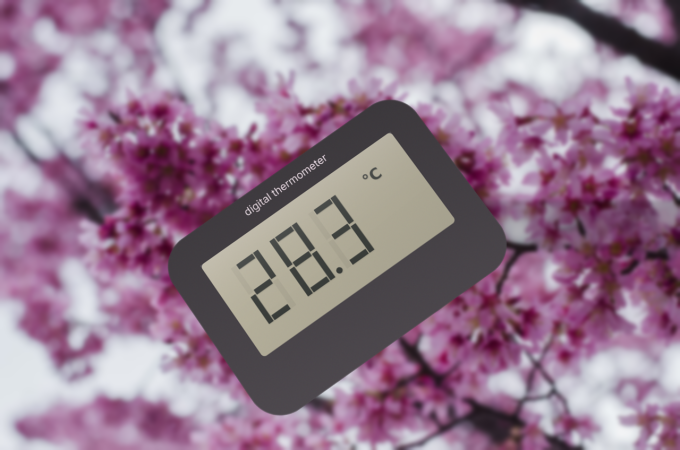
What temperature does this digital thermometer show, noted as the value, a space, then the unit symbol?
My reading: 28.3 °C
